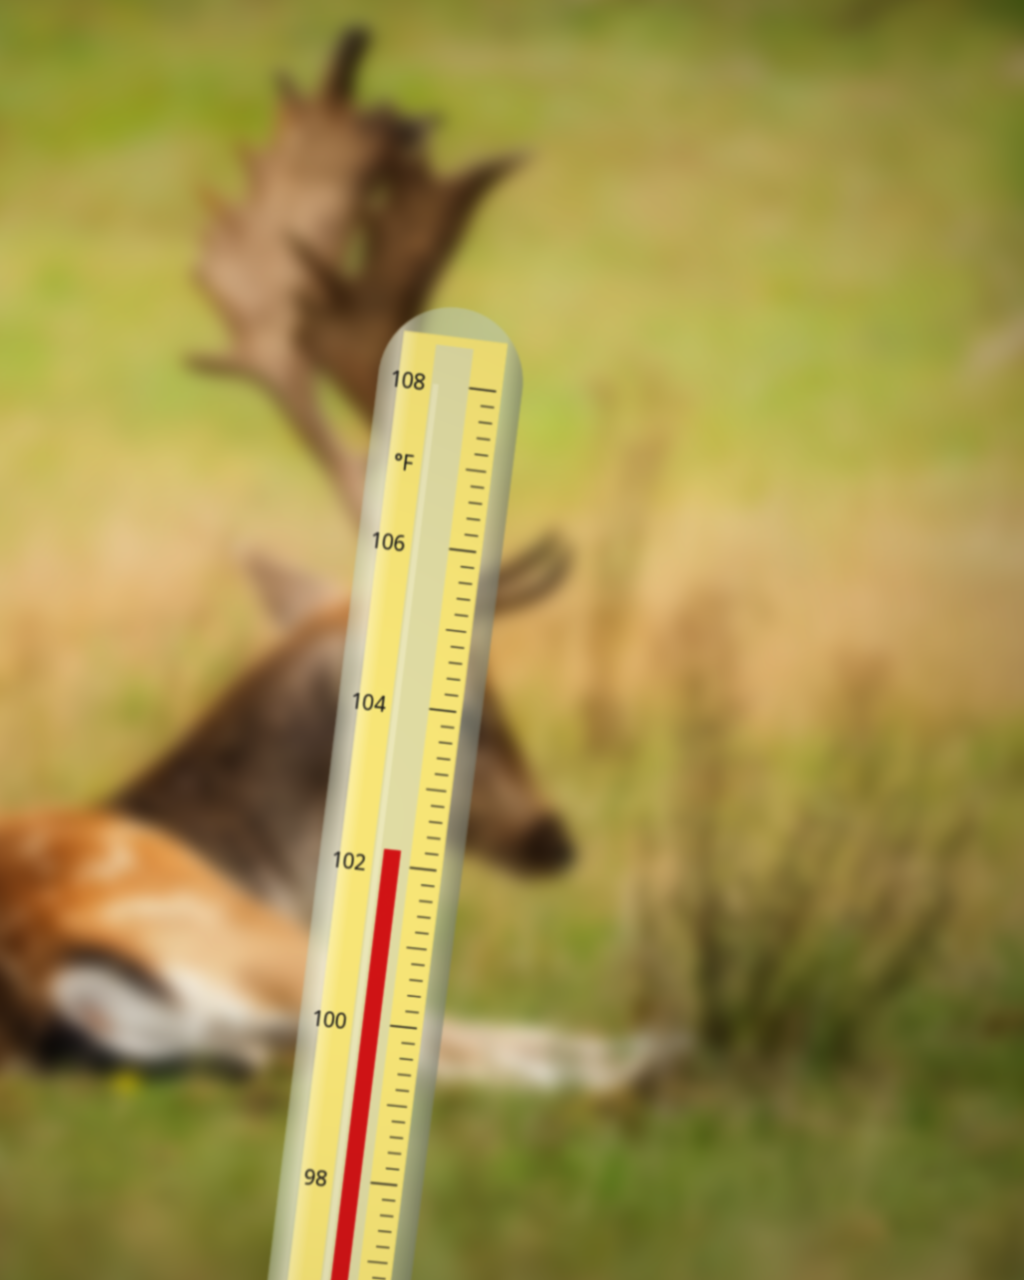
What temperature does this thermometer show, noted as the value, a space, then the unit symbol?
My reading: 102.2 °F
